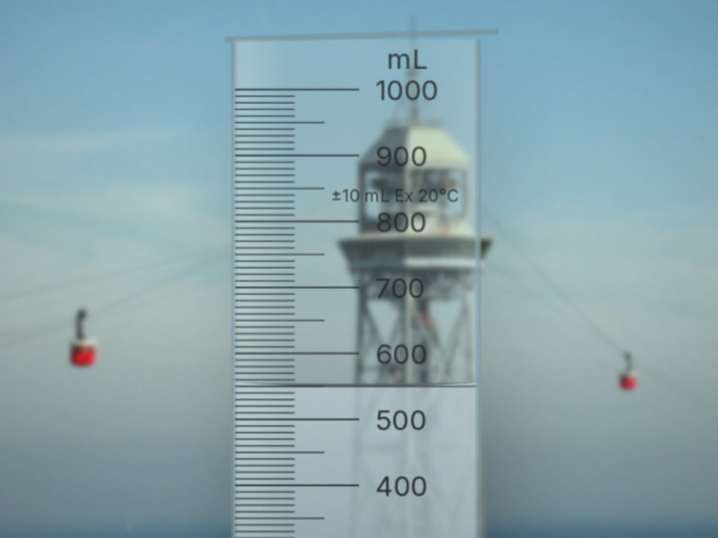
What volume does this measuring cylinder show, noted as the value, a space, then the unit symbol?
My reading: 550 mL
